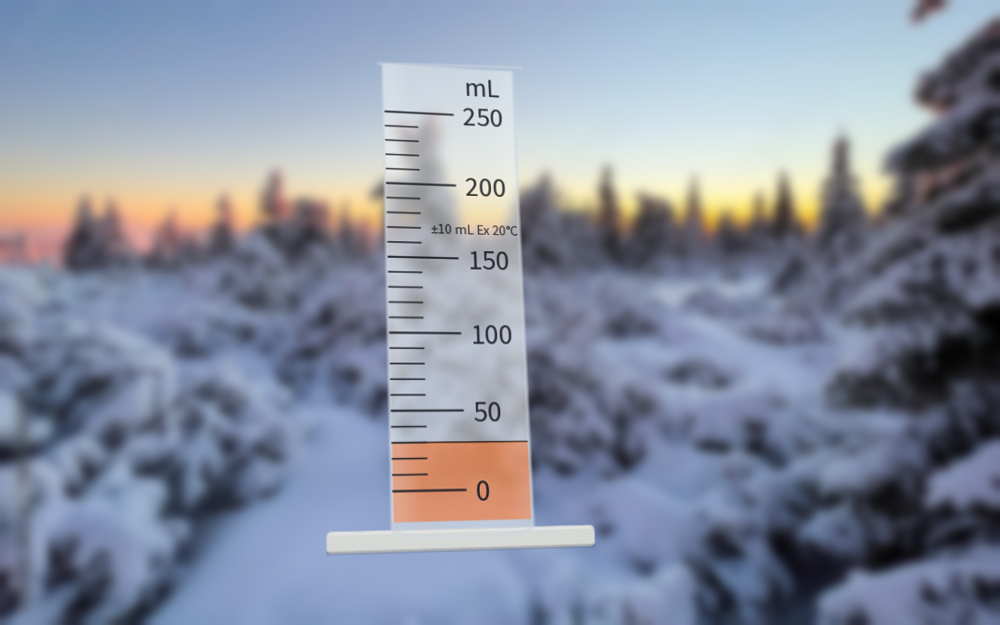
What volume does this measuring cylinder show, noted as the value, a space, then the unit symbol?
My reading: 30 mL
